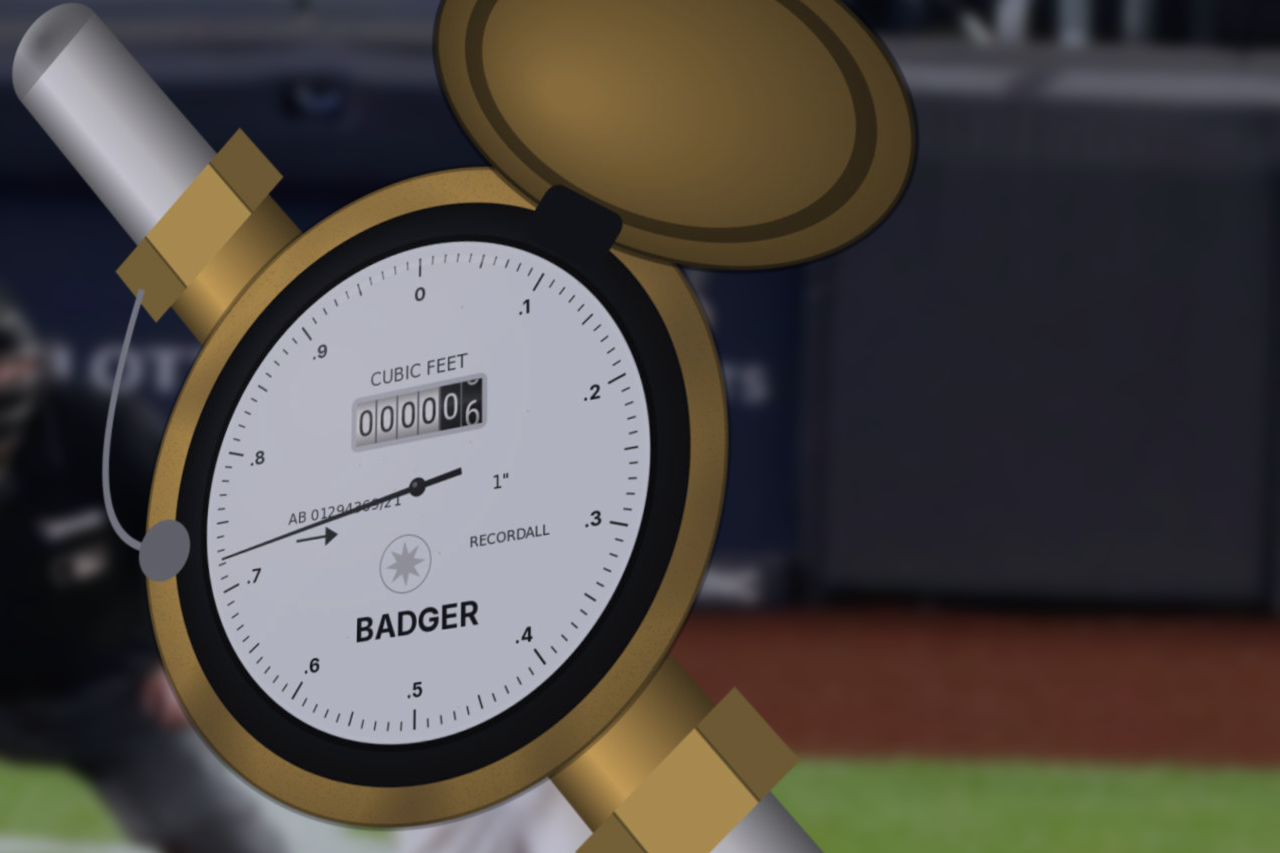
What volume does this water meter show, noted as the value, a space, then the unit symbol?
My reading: 5.72 ft³
